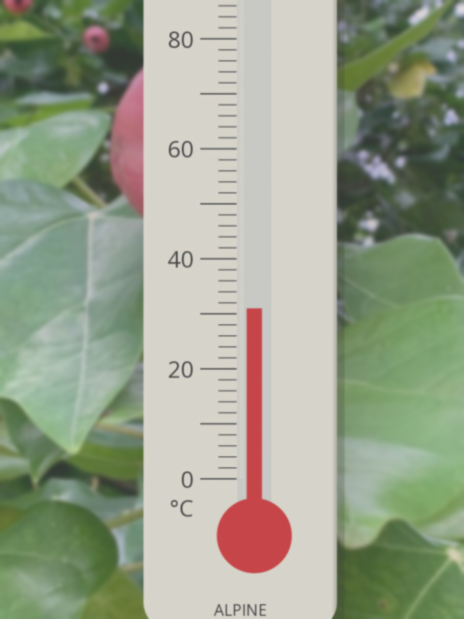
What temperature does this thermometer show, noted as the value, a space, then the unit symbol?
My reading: 31 °C
